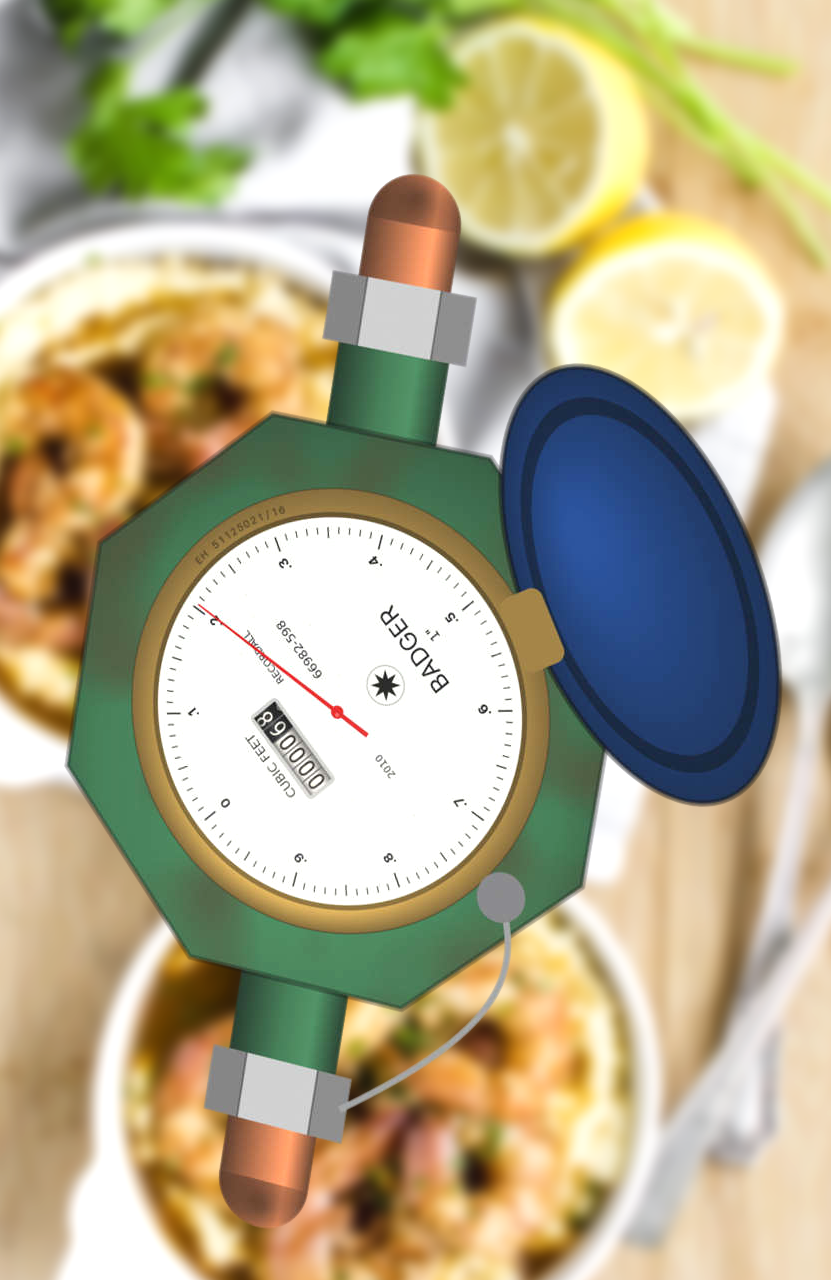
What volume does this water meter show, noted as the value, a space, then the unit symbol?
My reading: 68.20 ft³
